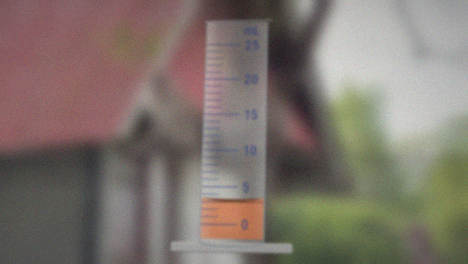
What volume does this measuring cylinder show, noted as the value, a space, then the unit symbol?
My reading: 3 mL
